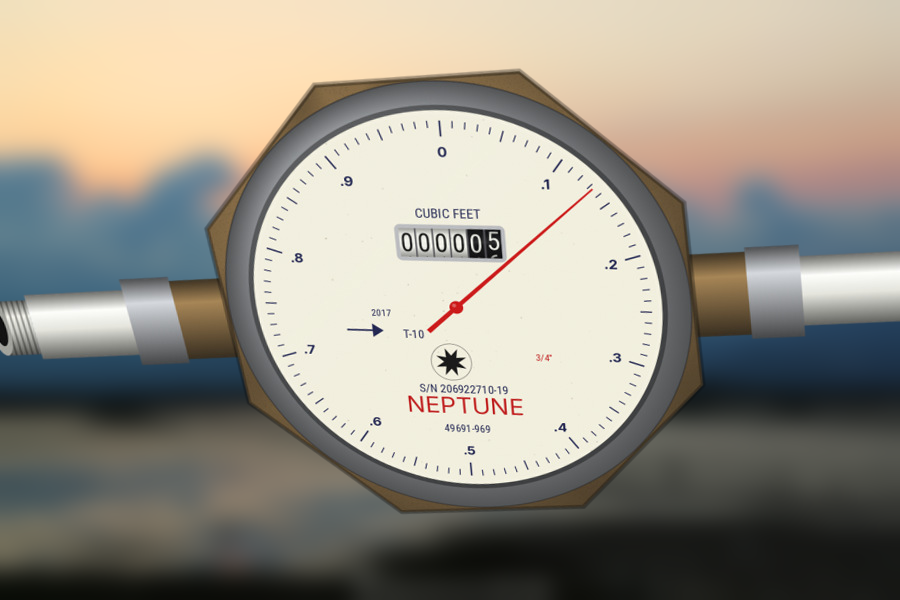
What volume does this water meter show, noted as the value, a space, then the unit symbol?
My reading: 5.13 ft³
